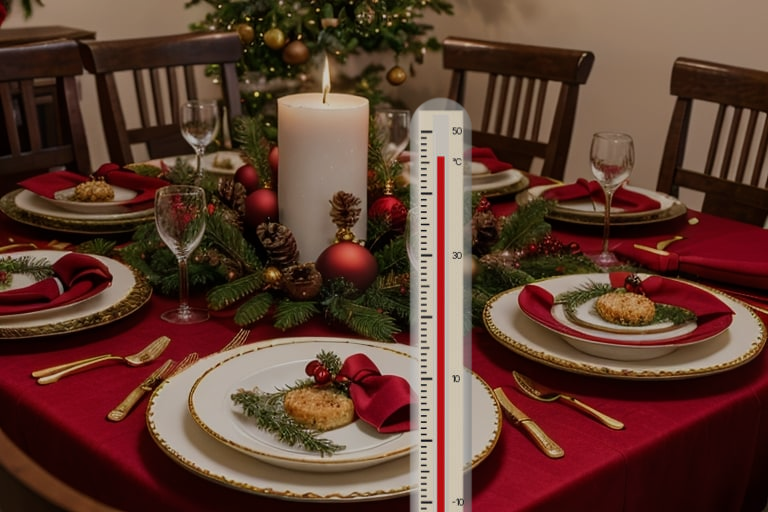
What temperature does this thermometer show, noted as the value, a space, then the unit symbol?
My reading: 46 °C
